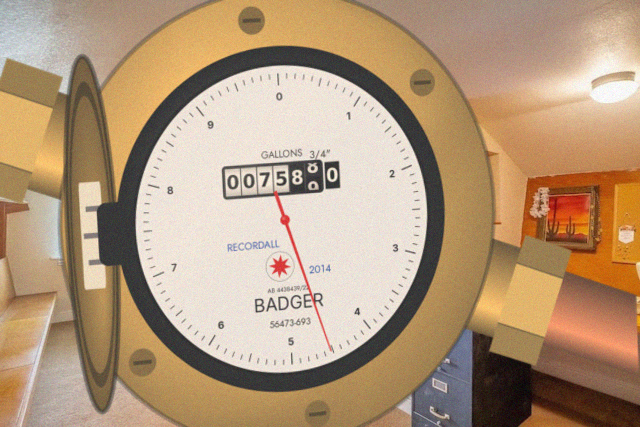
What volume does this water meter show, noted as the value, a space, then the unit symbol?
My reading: 75884.5 gal
